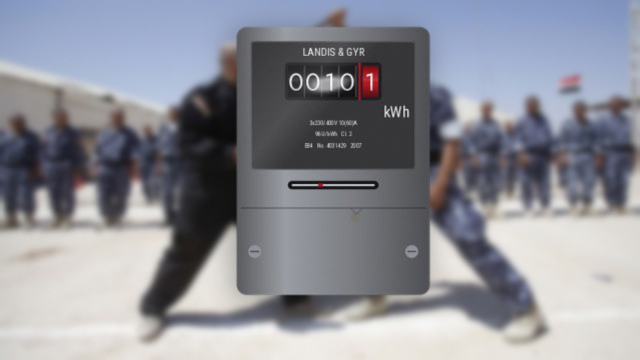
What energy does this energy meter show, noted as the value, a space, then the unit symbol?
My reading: 10.1 kWh
